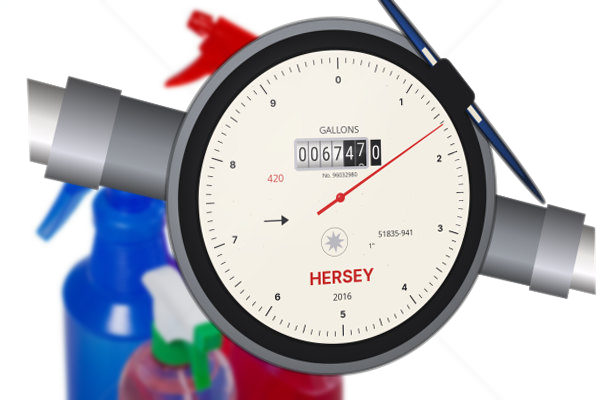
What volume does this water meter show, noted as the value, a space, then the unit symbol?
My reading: 67471.6 gal
